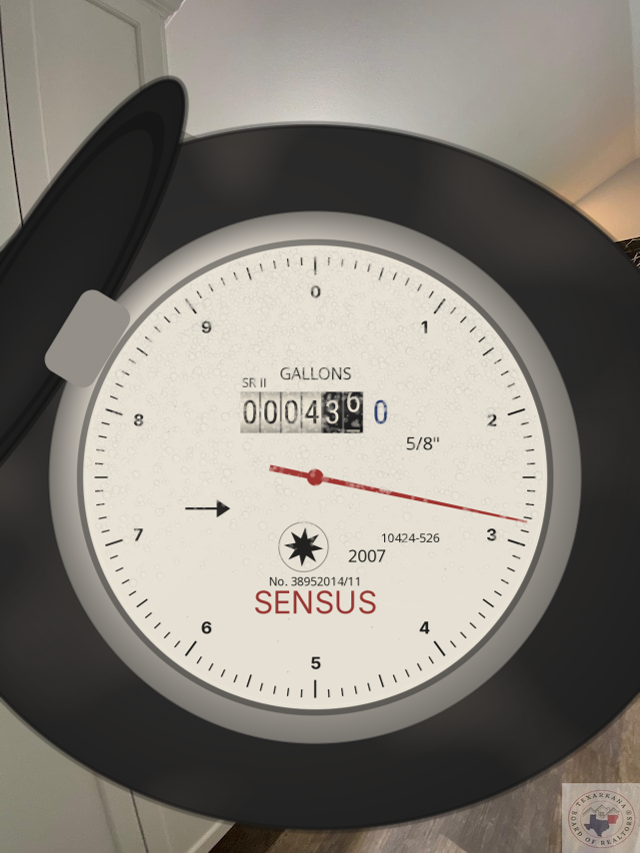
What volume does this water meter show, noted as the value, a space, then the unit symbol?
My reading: 4362.8 gal
